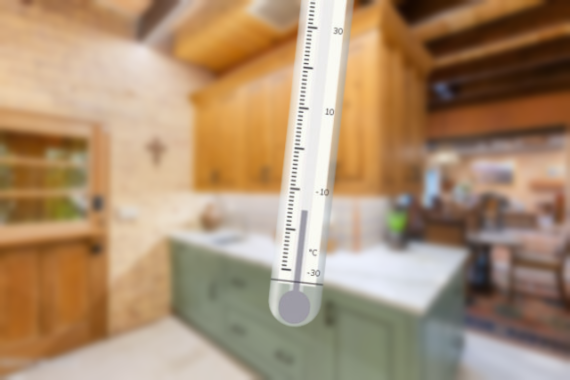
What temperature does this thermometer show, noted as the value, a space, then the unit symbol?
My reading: -15 °C
